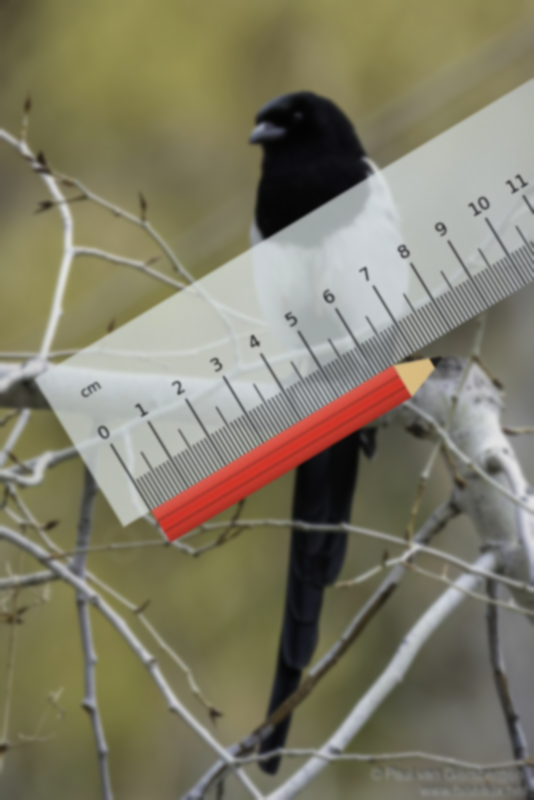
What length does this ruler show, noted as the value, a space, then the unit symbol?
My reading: 7.5 cm
